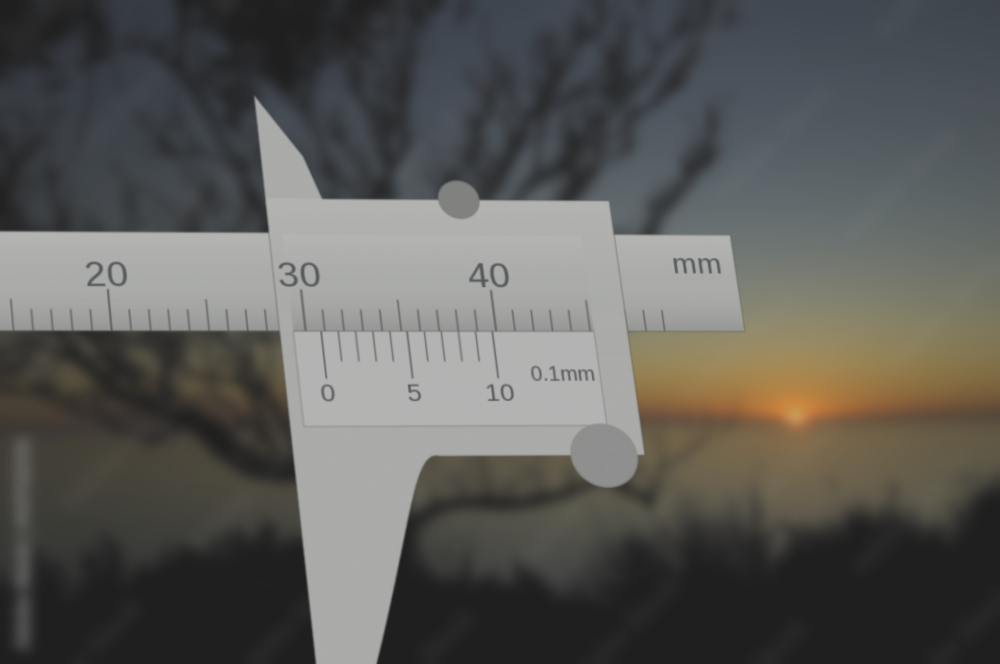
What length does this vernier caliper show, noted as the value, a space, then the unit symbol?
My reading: 30.8 mm
